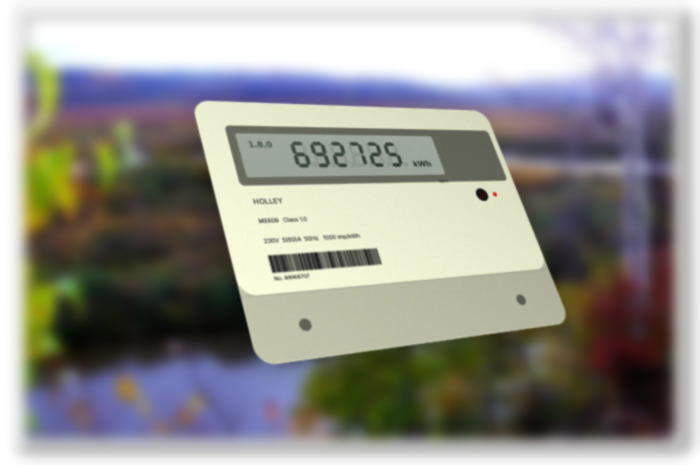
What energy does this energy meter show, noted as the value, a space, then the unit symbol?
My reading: 692725 kWh
